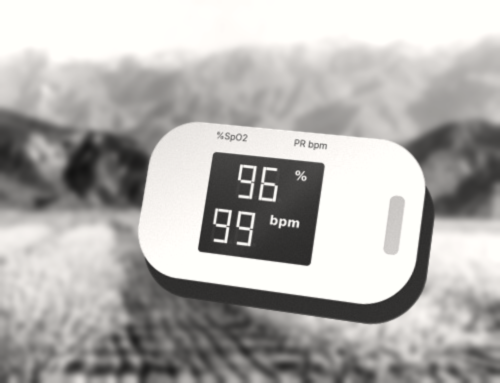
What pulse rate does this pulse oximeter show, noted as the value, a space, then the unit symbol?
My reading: 99 bpm
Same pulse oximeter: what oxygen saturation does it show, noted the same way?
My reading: 96 %
